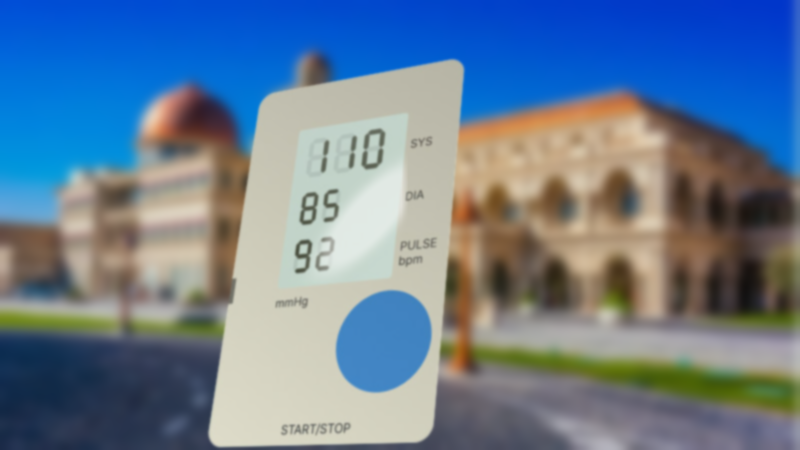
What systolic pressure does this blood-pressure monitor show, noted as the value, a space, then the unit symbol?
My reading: 110 mmHg
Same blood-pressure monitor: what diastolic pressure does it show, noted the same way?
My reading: 85 mmHg
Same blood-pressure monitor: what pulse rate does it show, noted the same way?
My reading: 92 bpm
